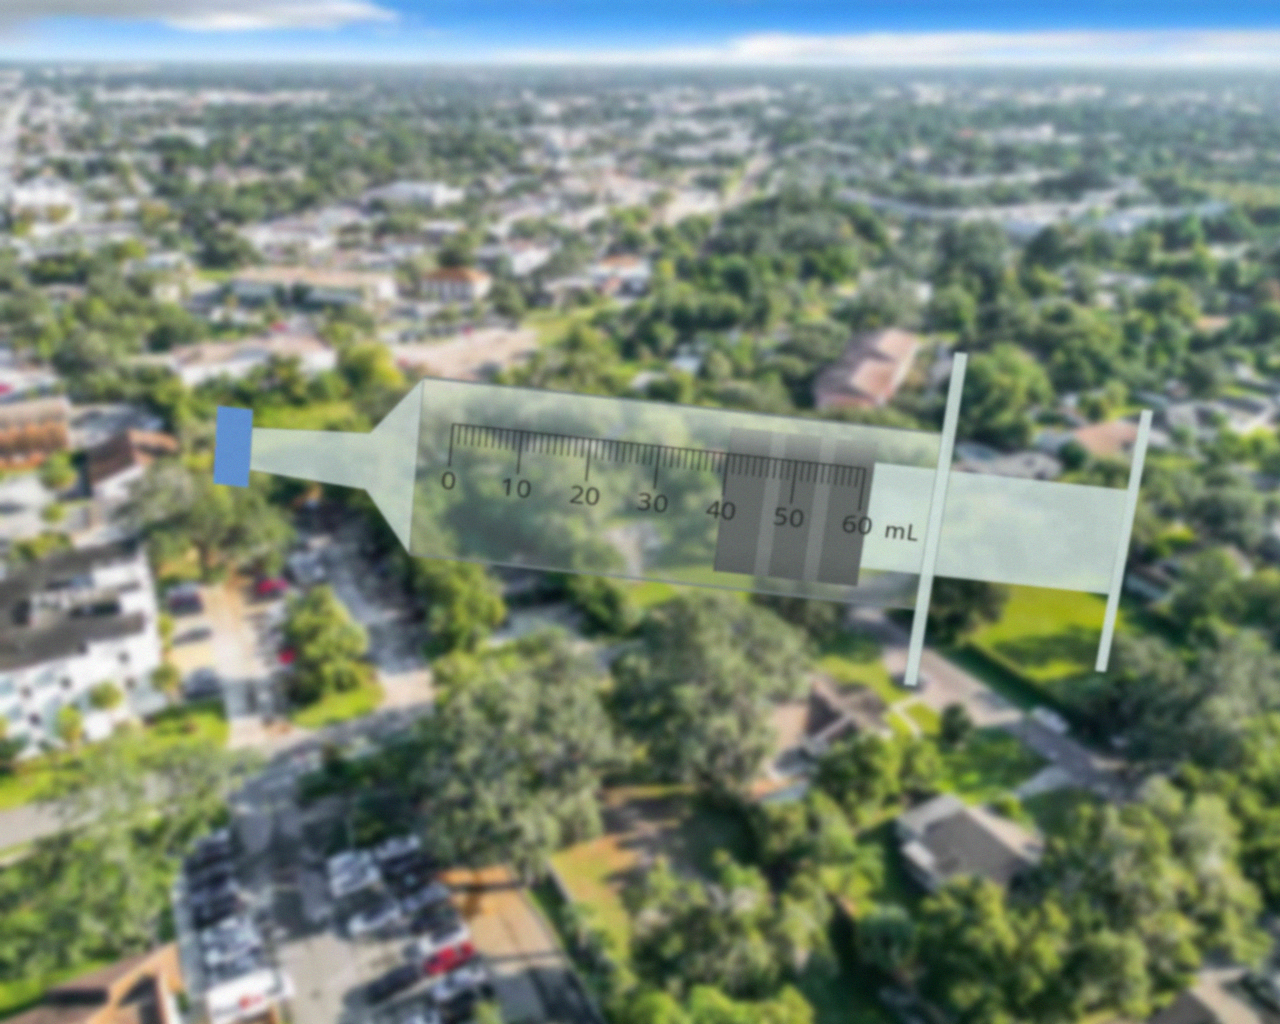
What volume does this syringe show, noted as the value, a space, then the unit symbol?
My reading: 40 mL
